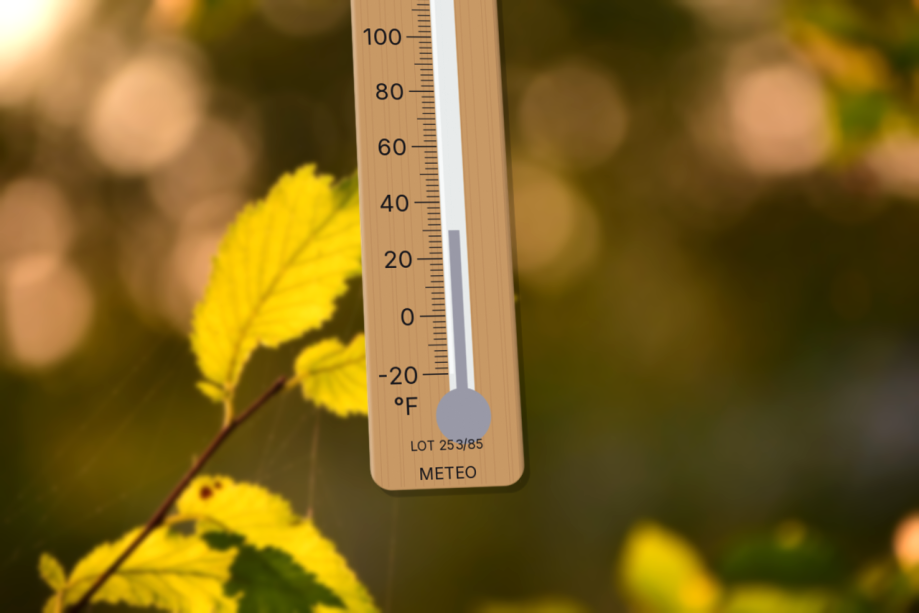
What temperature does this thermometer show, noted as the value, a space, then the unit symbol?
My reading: 30 °F
